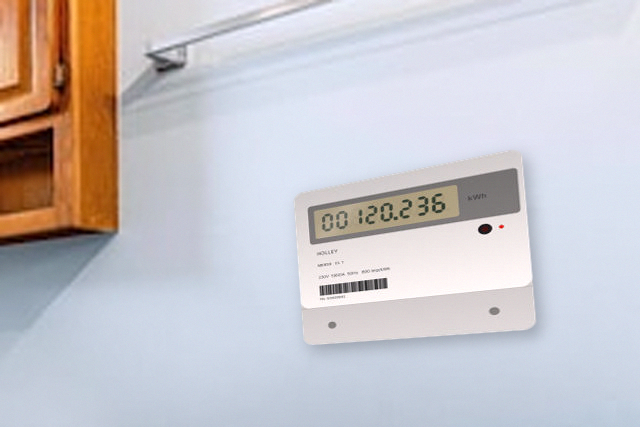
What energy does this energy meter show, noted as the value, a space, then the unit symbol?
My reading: 120.236 kWh
